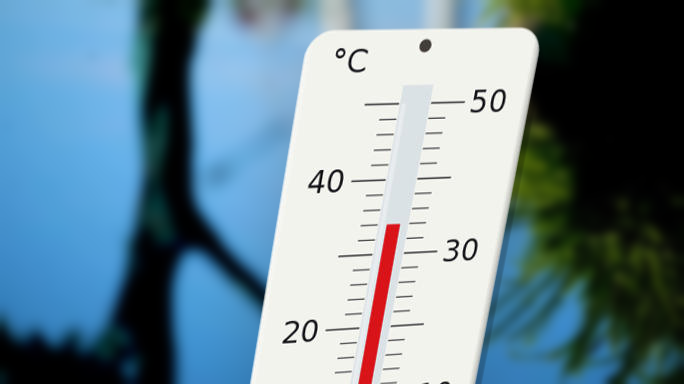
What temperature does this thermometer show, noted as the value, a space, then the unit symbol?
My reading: 34 °C
